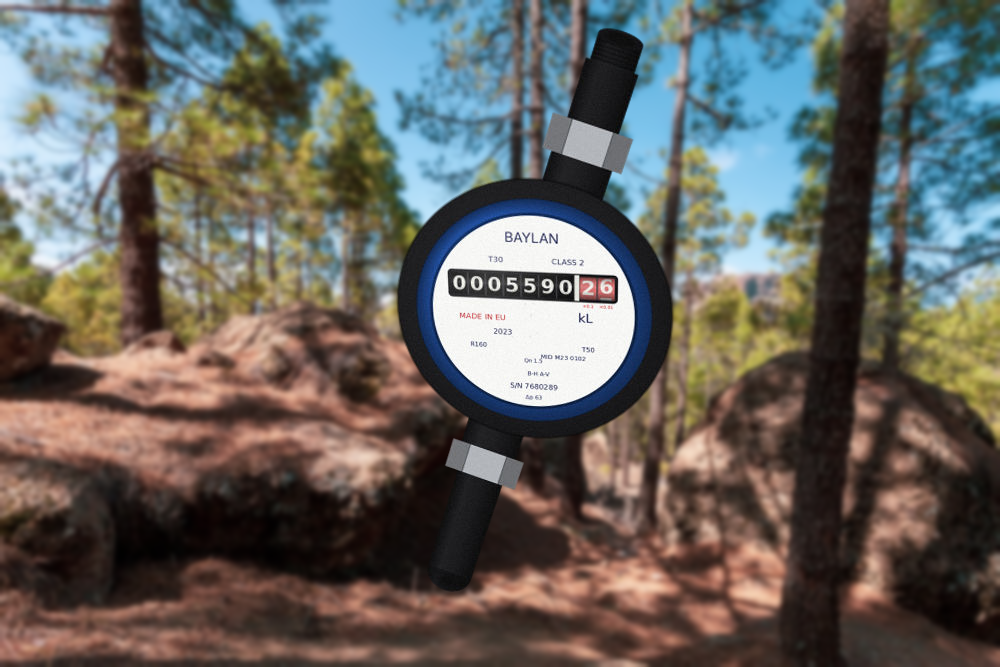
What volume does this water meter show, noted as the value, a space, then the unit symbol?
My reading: 5590.26 kL
